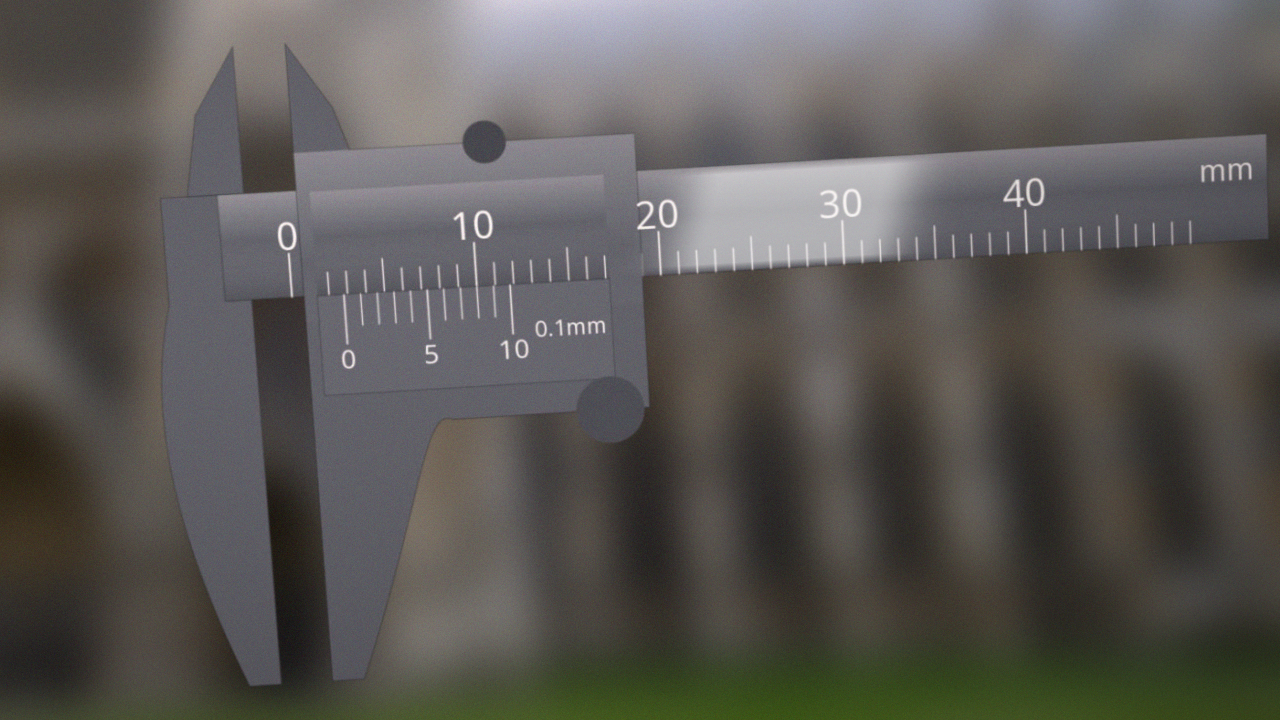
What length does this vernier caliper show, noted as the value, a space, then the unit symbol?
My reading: 2.8 mm
